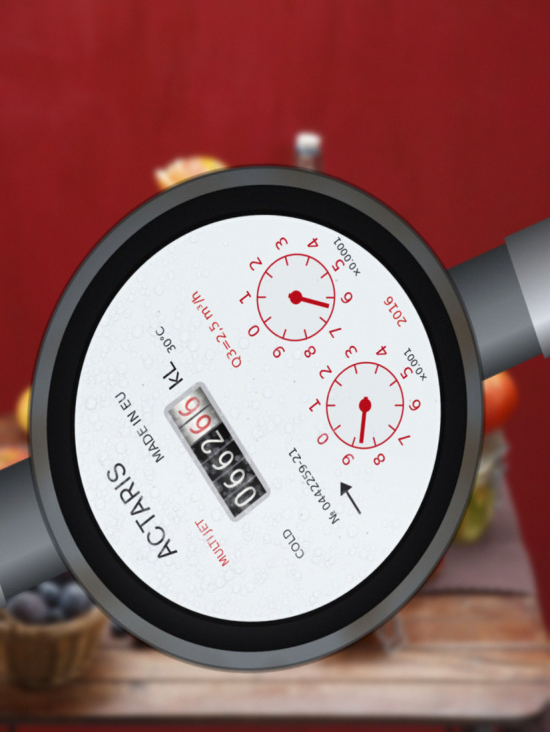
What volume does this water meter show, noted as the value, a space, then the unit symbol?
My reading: 662.6686 kL
